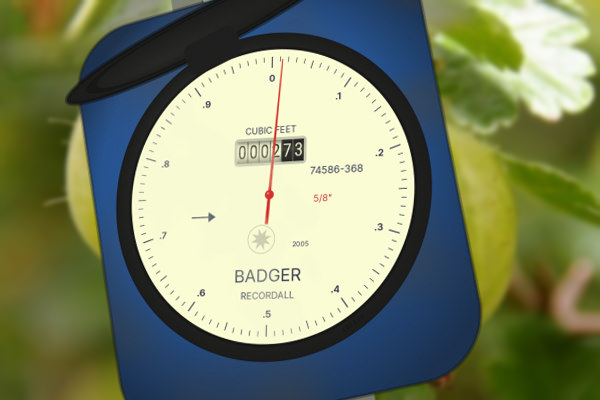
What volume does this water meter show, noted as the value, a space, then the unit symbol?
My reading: 273.01 ft³
